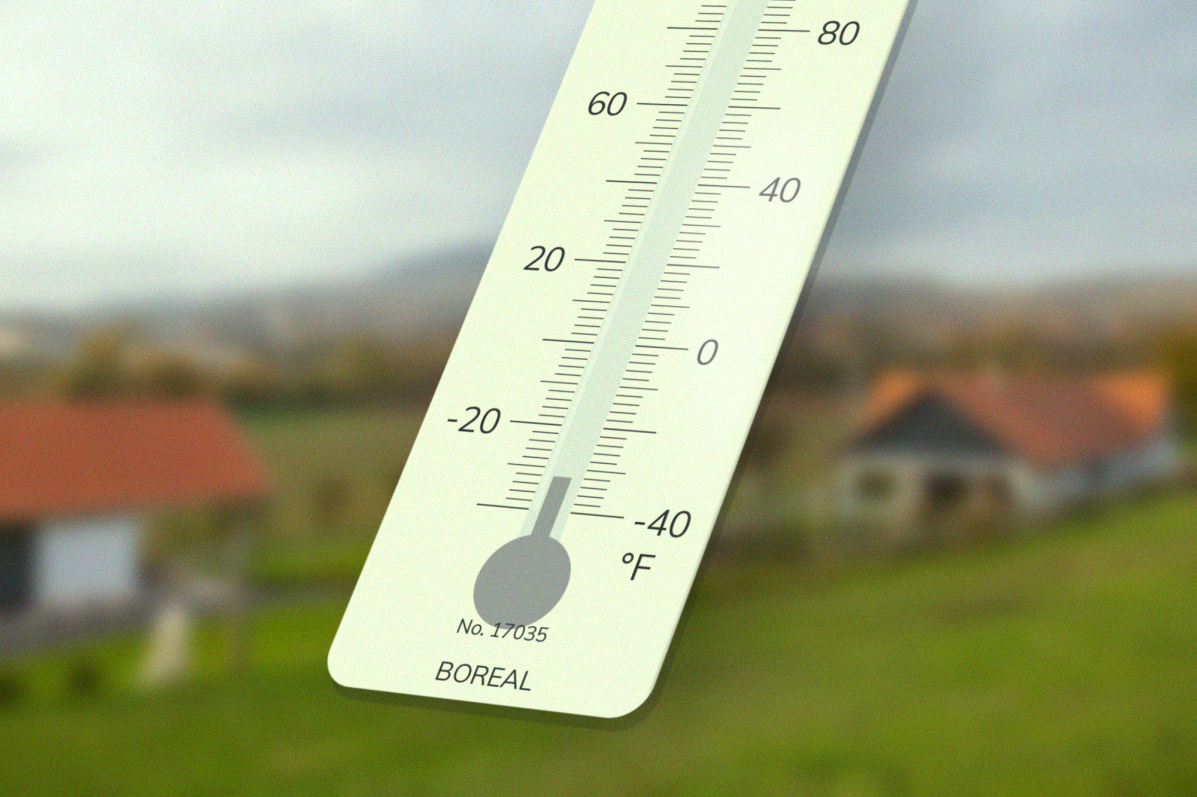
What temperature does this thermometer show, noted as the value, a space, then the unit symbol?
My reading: -32 °F
